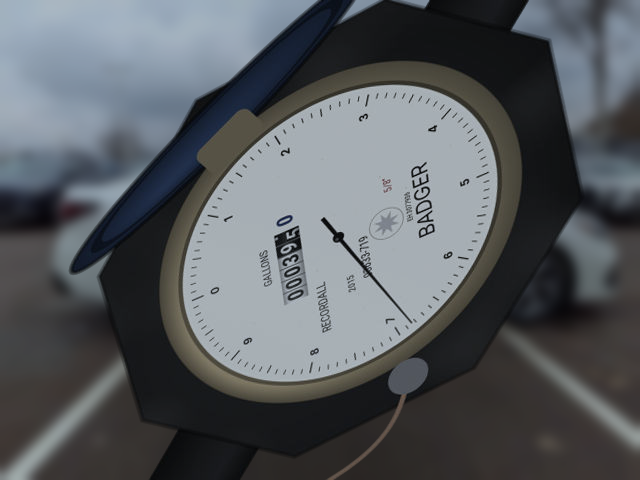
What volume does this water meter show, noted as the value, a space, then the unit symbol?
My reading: 3946.8 gal
